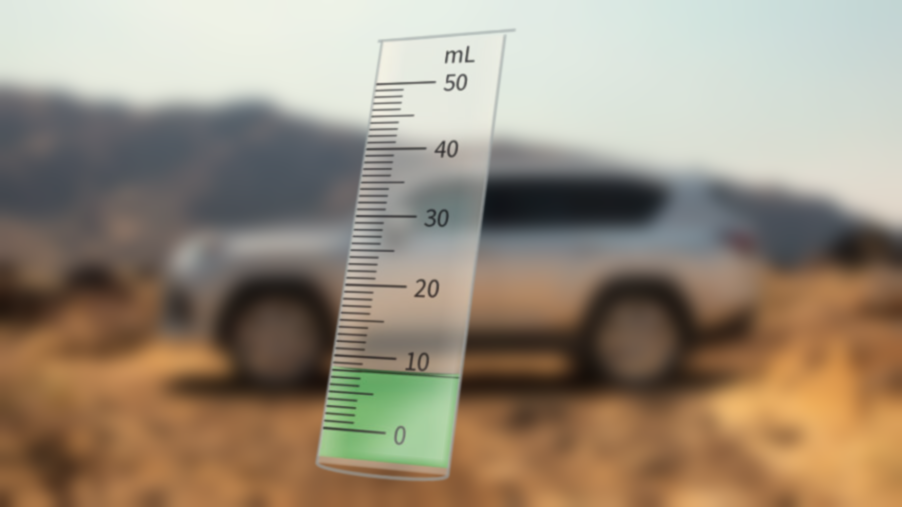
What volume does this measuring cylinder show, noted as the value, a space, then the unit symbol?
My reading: 8 mL
